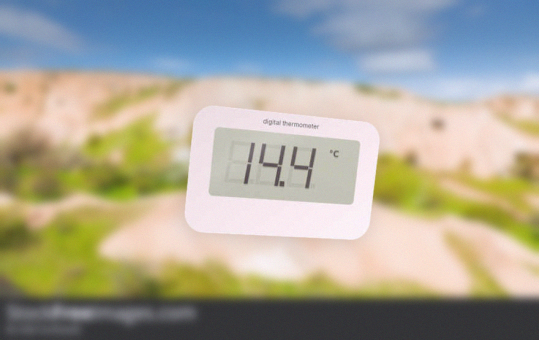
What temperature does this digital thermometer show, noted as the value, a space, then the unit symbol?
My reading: 14.4 °C
